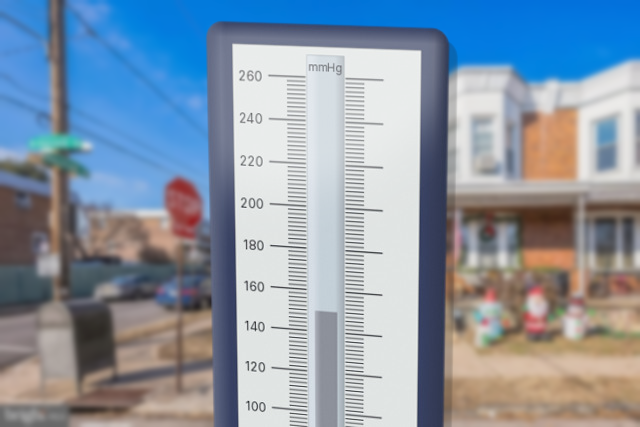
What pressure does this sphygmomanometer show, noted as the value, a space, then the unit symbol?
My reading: 150 mmHg
